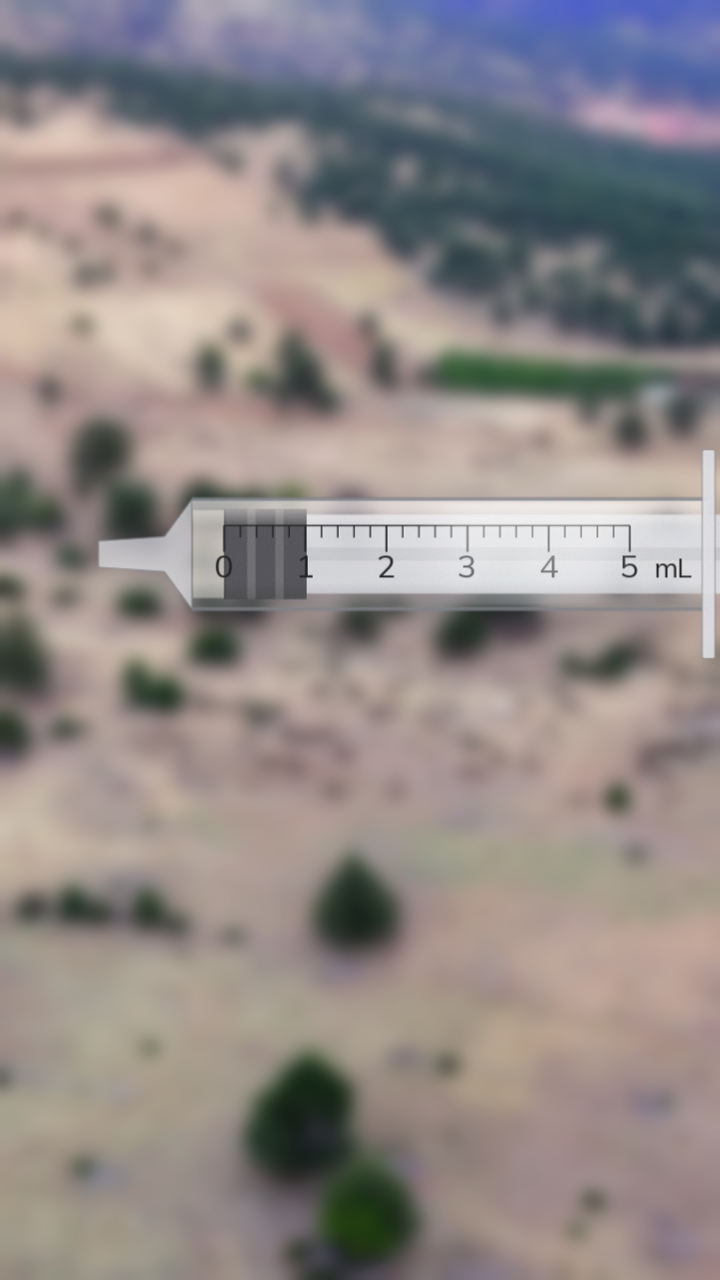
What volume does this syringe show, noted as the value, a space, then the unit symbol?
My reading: 0 mL
